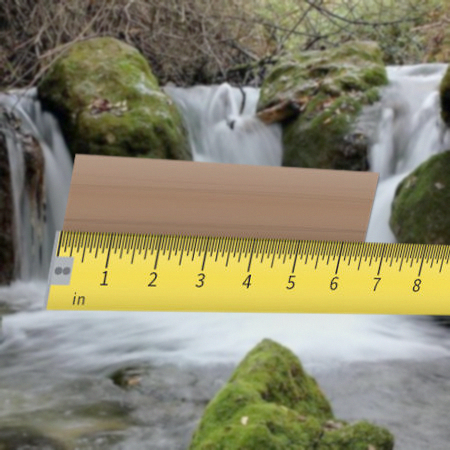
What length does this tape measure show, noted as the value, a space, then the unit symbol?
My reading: 6.5 in
